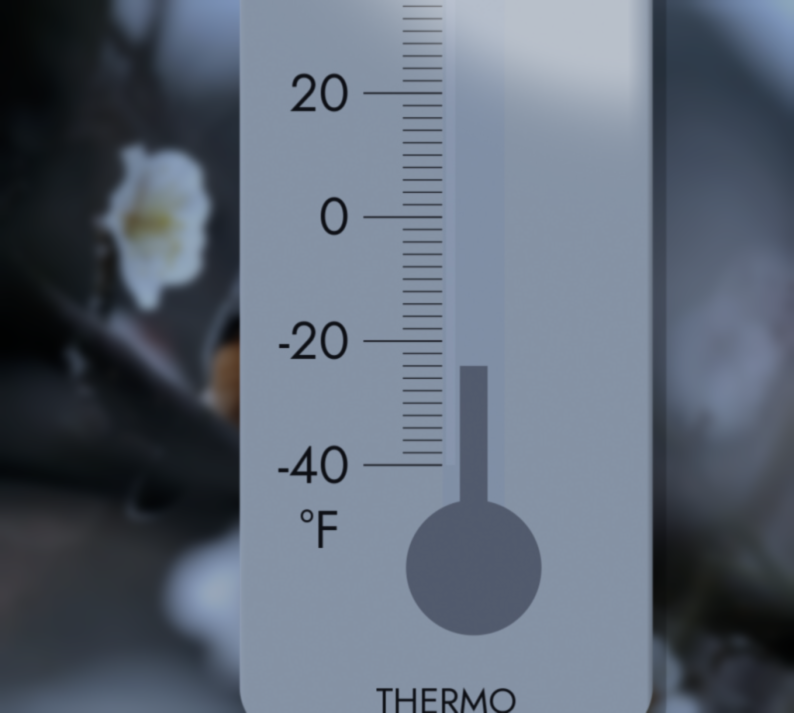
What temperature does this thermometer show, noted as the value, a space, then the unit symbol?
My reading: -24 °F
